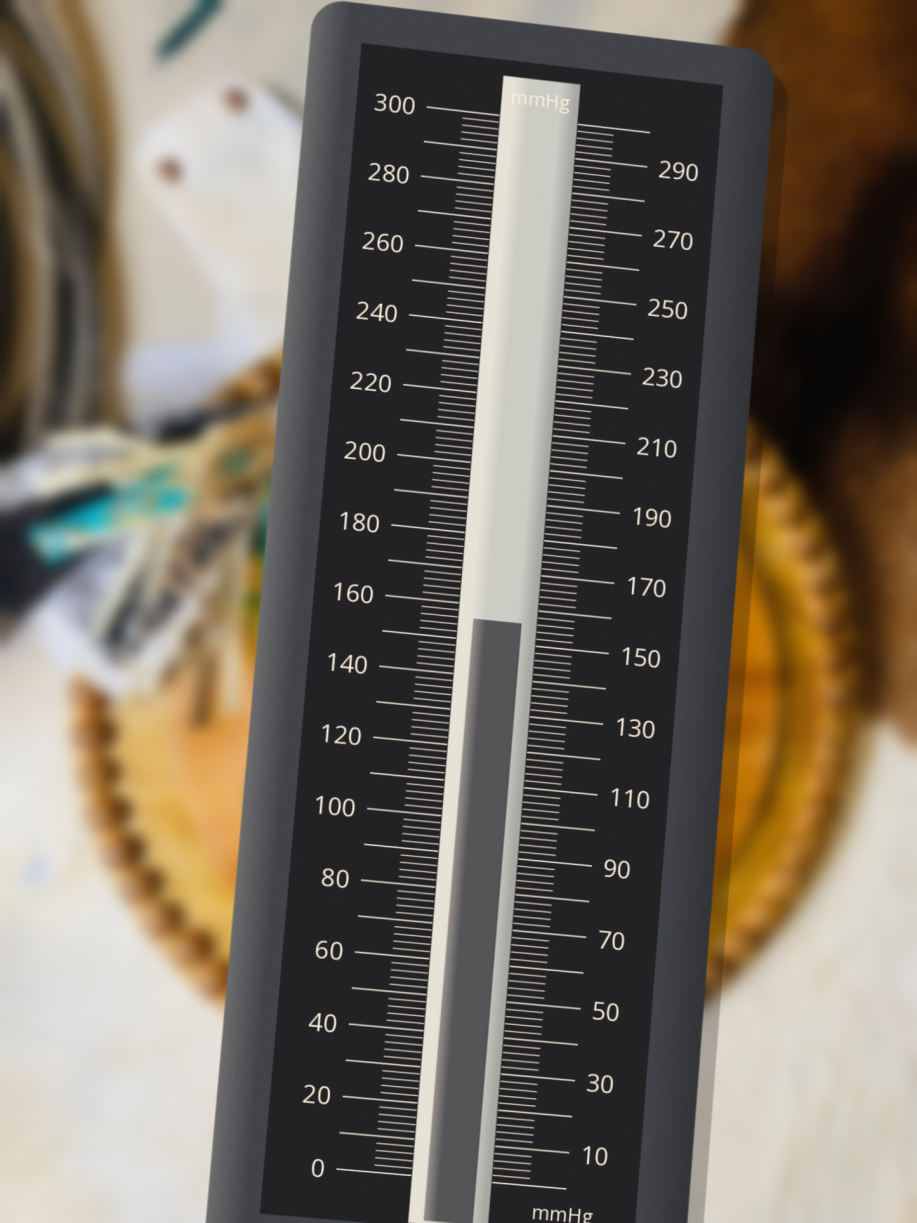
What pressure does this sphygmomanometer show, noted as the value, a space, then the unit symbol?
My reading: 156 mmHg
